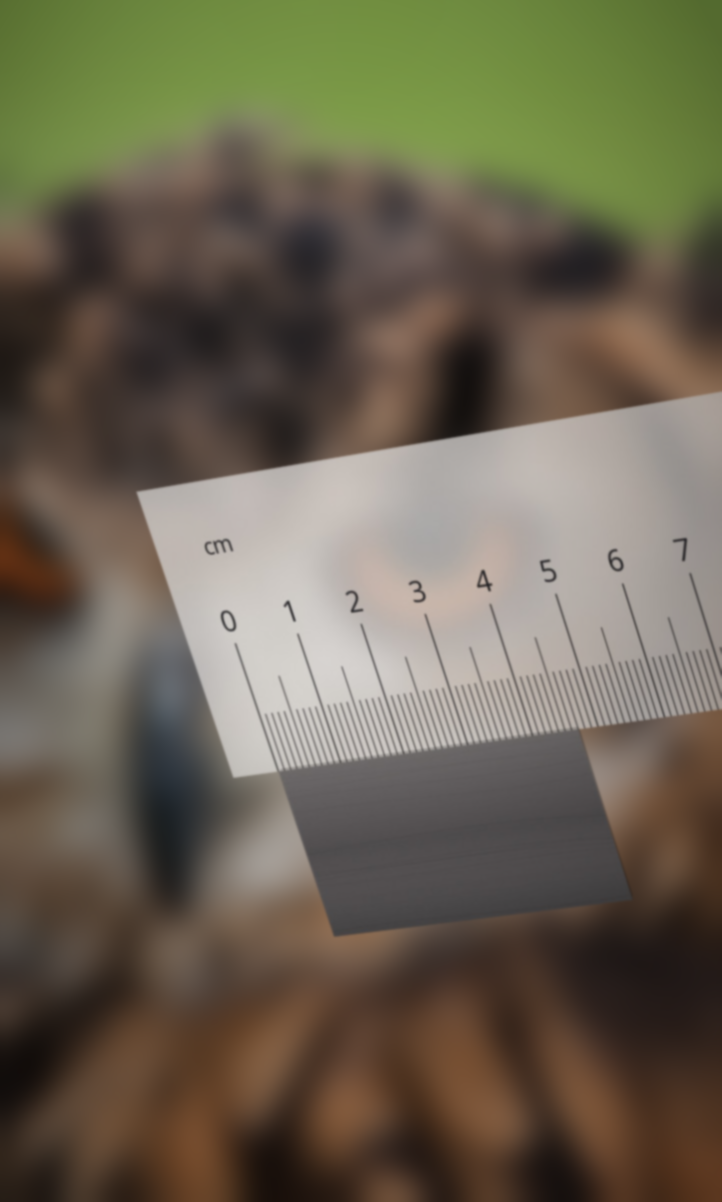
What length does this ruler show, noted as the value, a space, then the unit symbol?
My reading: 4.7 cm
